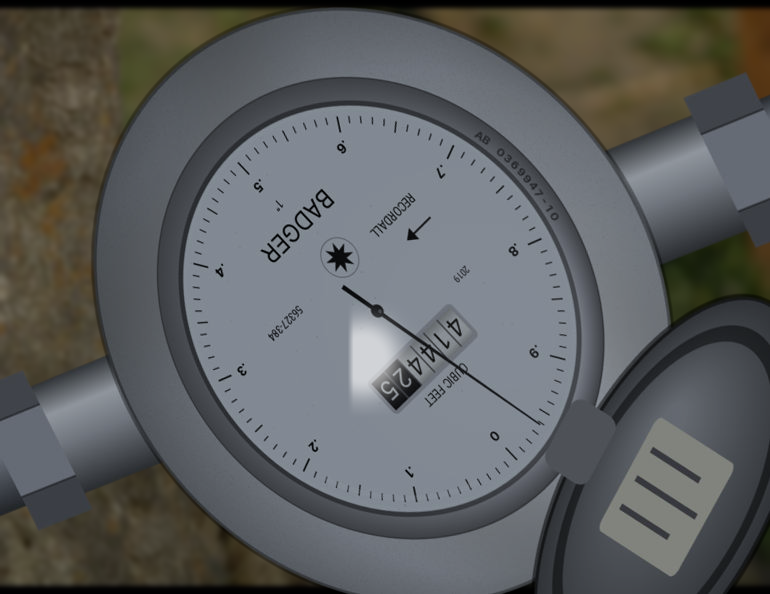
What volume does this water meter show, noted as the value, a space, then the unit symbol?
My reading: 414424.96 ft³
